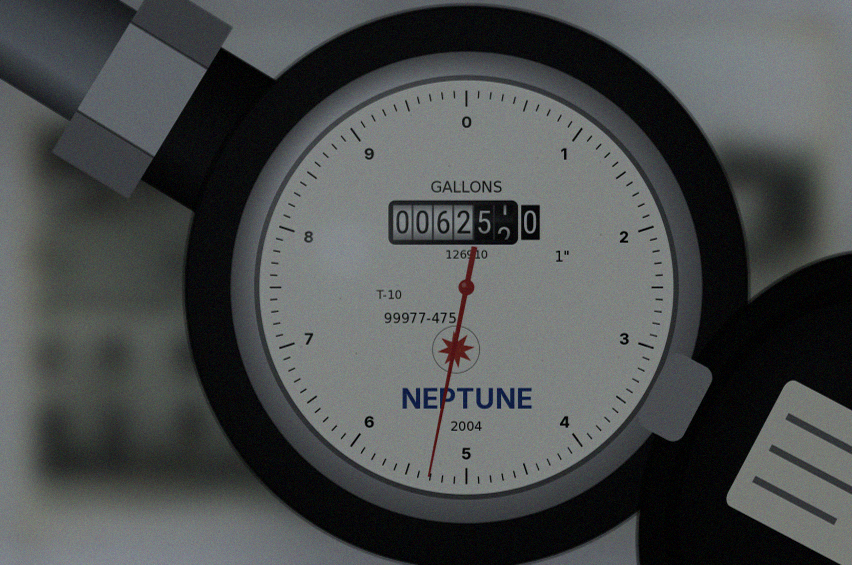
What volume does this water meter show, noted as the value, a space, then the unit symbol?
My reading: 62515.3 gal
